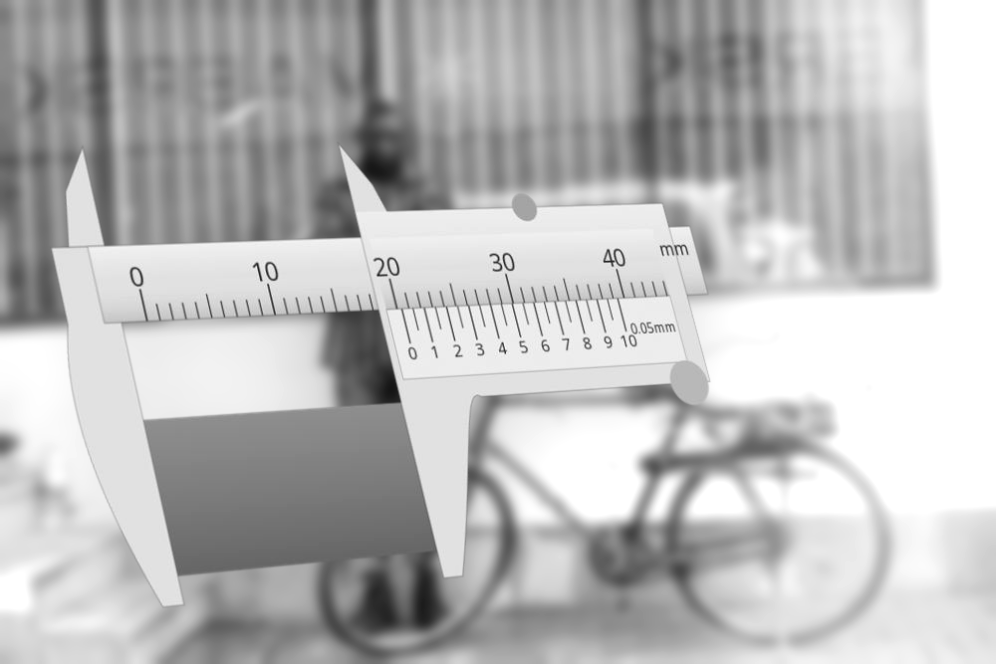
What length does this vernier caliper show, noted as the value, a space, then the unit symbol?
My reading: 20.4 mm
